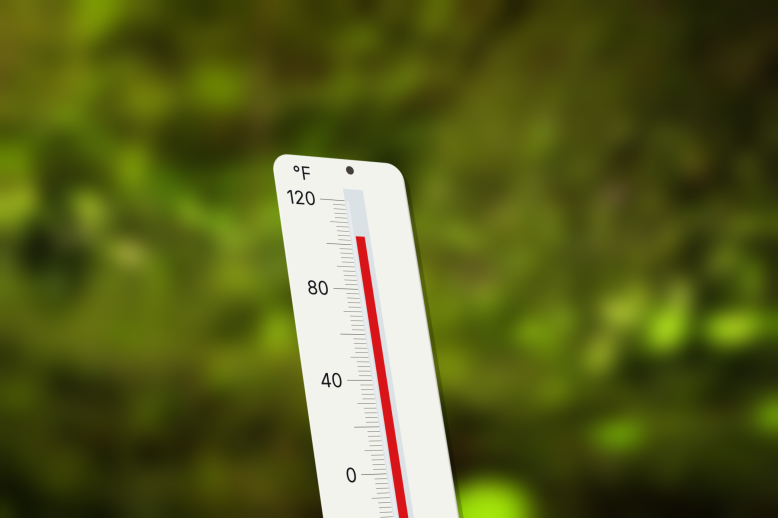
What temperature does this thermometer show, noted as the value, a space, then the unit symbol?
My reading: 104 °F
